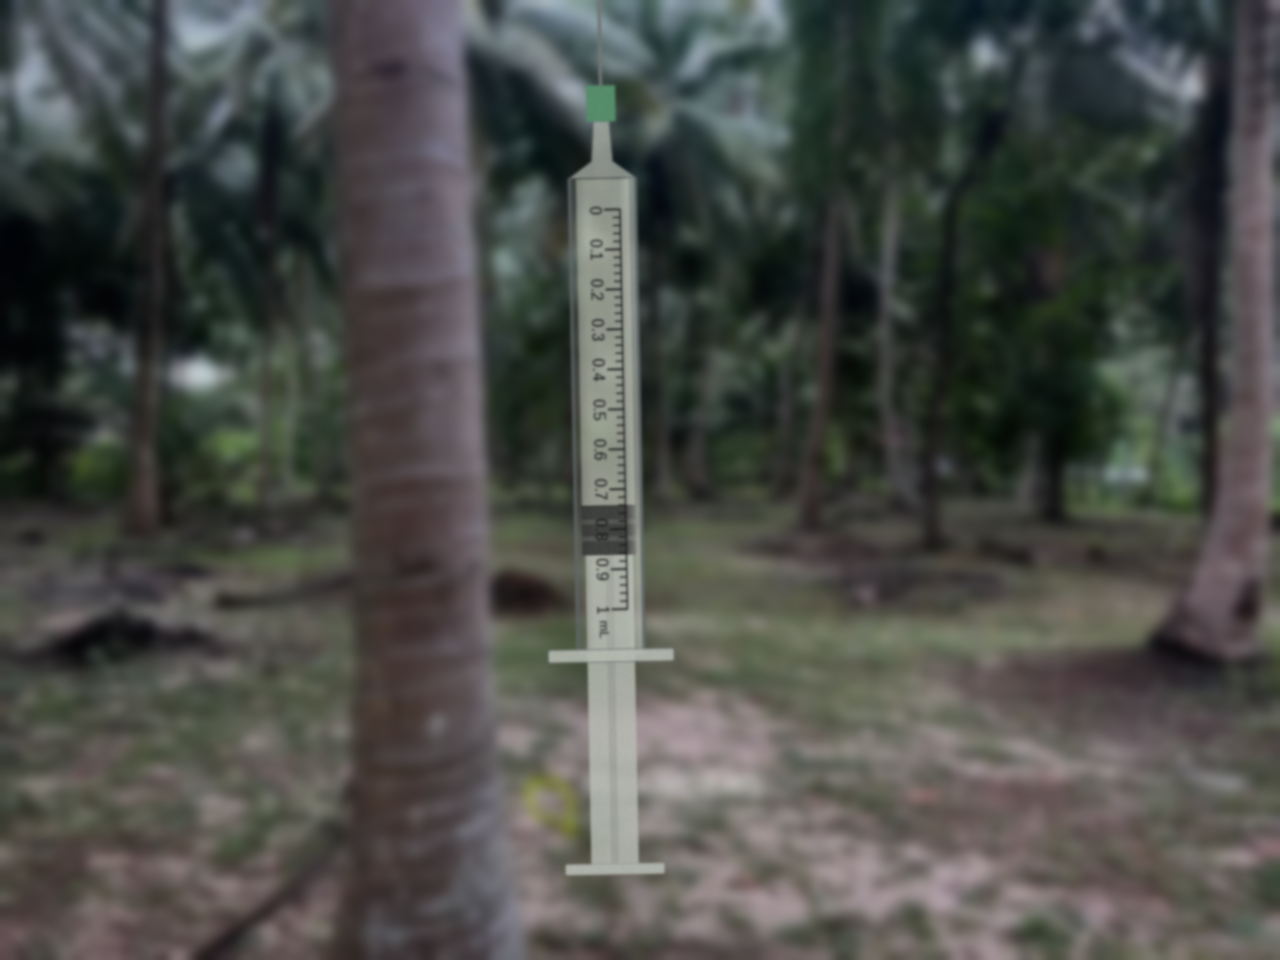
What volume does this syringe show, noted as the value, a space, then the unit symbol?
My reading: 0.74 mL
